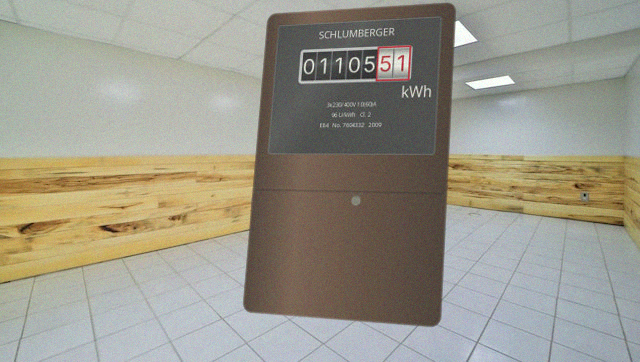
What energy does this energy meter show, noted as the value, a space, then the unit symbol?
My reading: 1105.51 kWh
